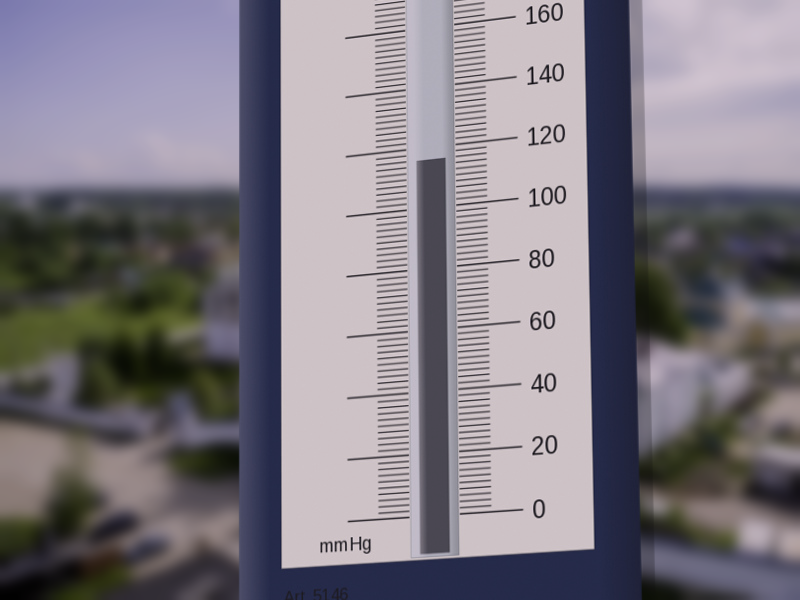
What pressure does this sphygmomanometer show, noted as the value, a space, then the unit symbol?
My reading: 116 mmHg
